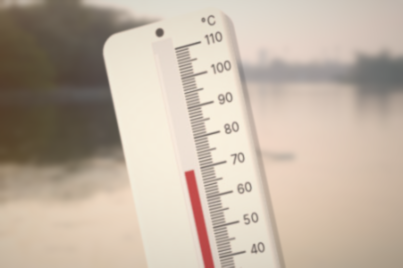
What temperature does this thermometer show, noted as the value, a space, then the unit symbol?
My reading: 70 °C
